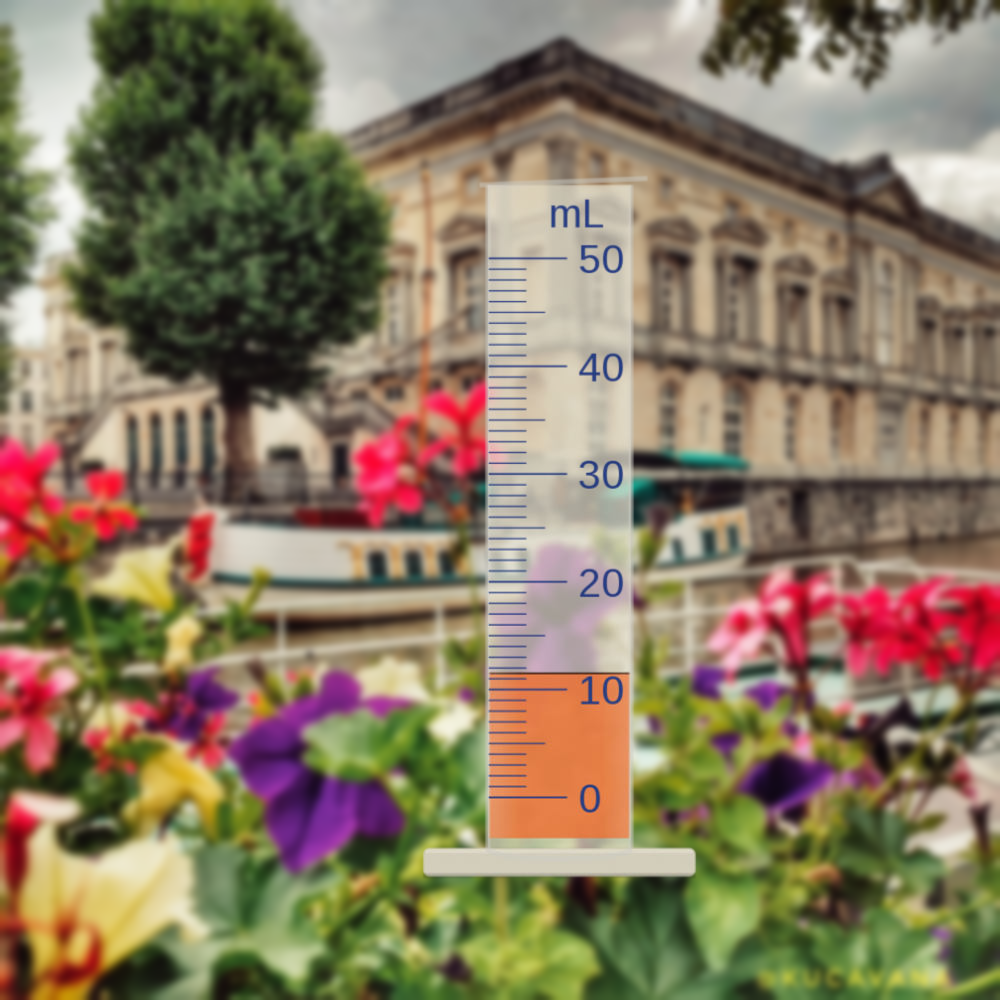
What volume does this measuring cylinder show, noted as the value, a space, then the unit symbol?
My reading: 11.5 mL
